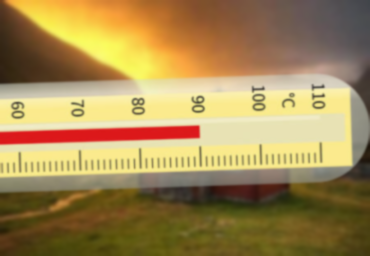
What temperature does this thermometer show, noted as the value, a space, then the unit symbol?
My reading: 90 °C
